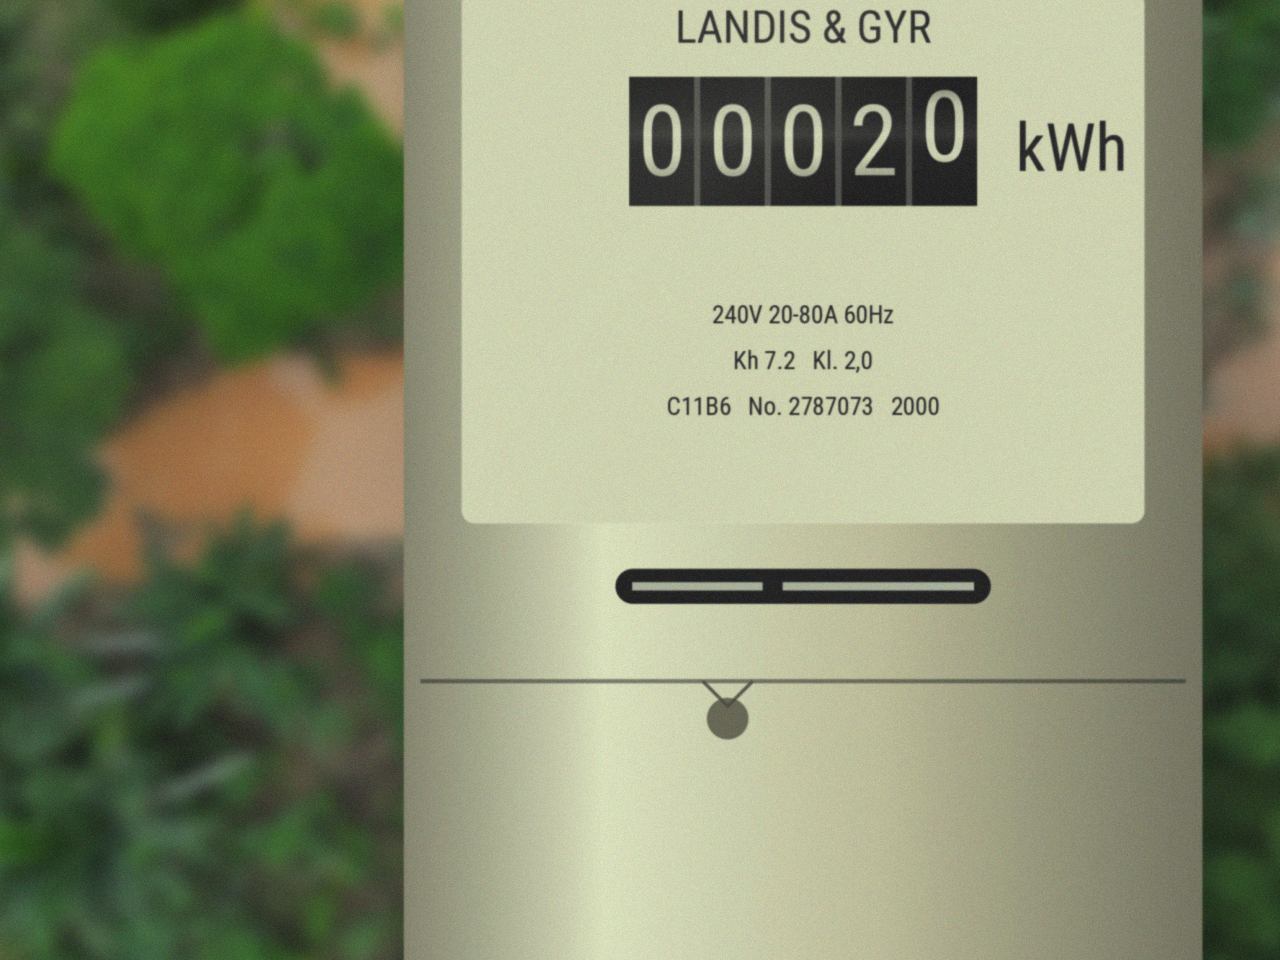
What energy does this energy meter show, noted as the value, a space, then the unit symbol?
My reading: 20 kWh
